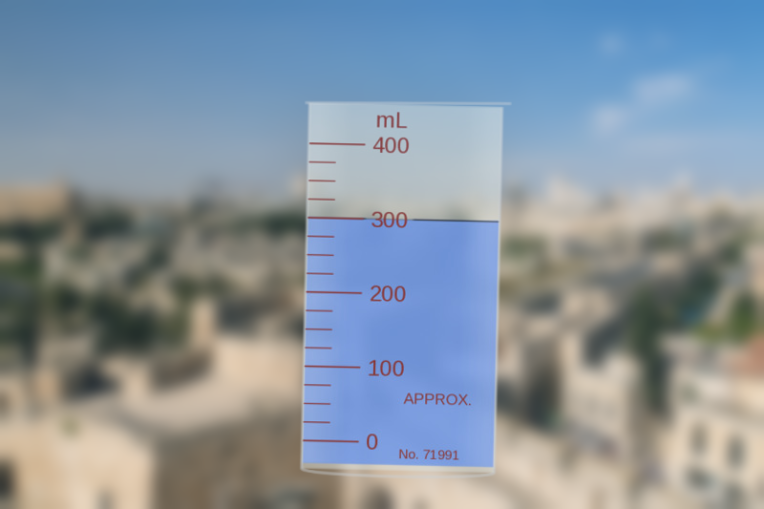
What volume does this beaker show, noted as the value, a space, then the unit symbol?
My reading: 300 mL
